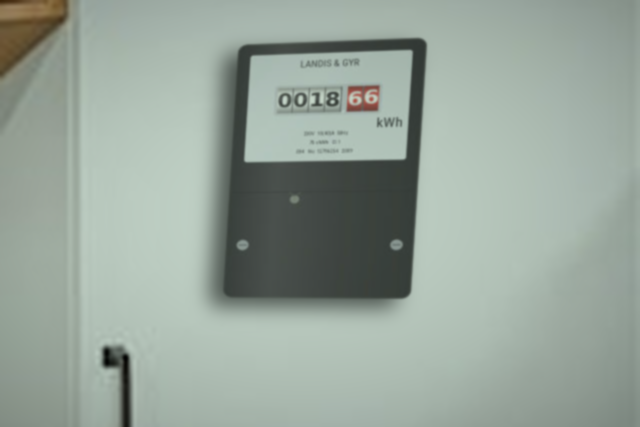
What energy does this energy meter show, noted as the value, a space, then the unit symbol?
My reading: 18.66 kWh
